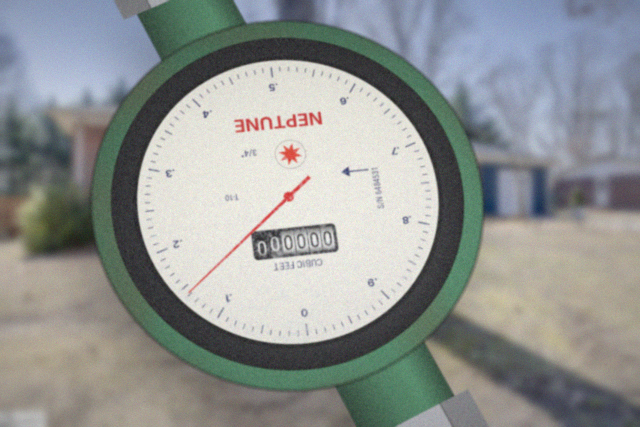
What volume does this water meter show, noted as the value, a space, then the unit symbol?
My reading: 0.14 ft³
